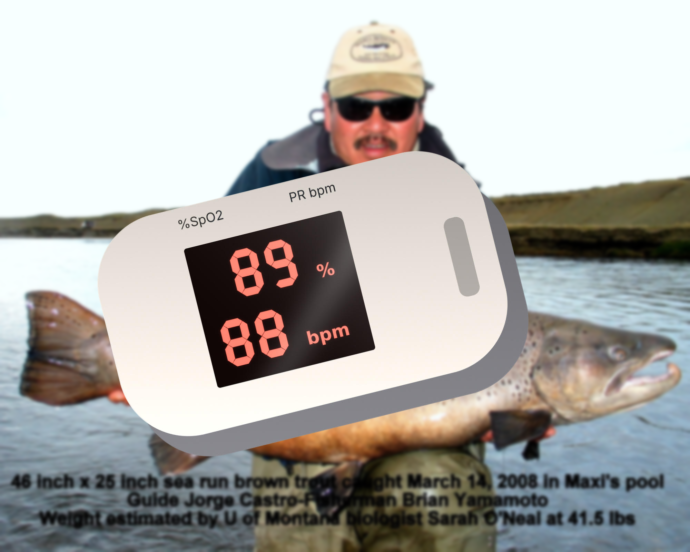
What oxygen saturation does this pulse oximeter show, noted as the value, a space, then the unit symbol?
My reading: 89 %
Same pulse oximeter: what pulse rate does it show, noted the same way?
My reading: 88 bpm
